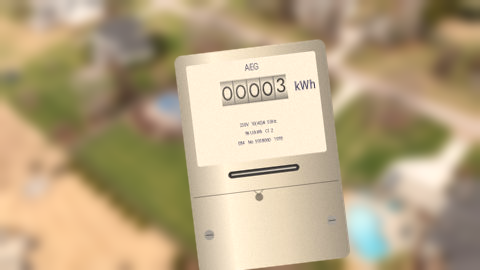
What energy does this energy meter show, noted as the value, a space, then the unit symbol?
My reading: 3 kWh
